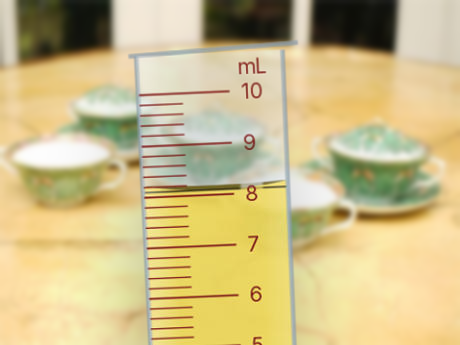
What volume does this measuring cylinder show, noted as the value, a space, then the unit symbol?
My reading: 8.1 mL
